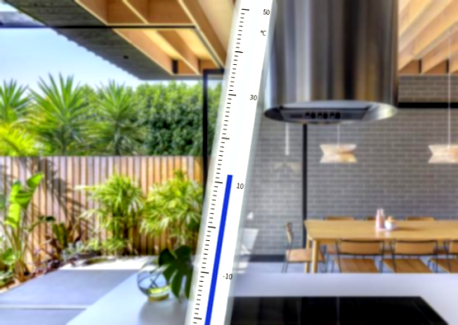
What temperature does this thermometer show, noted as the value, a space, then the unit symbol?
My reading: 12 °C
